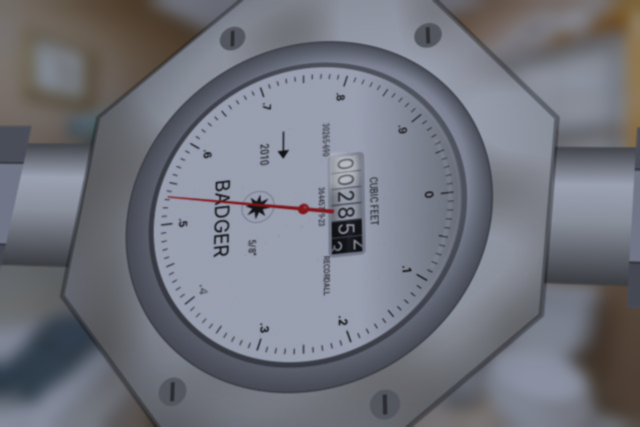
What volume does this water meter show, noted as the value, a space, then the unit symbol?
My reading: 2852.53 ft³
